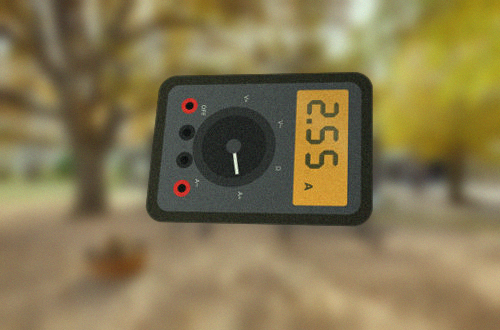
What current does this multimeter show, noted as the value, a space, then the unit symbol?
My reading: 2.55 A
